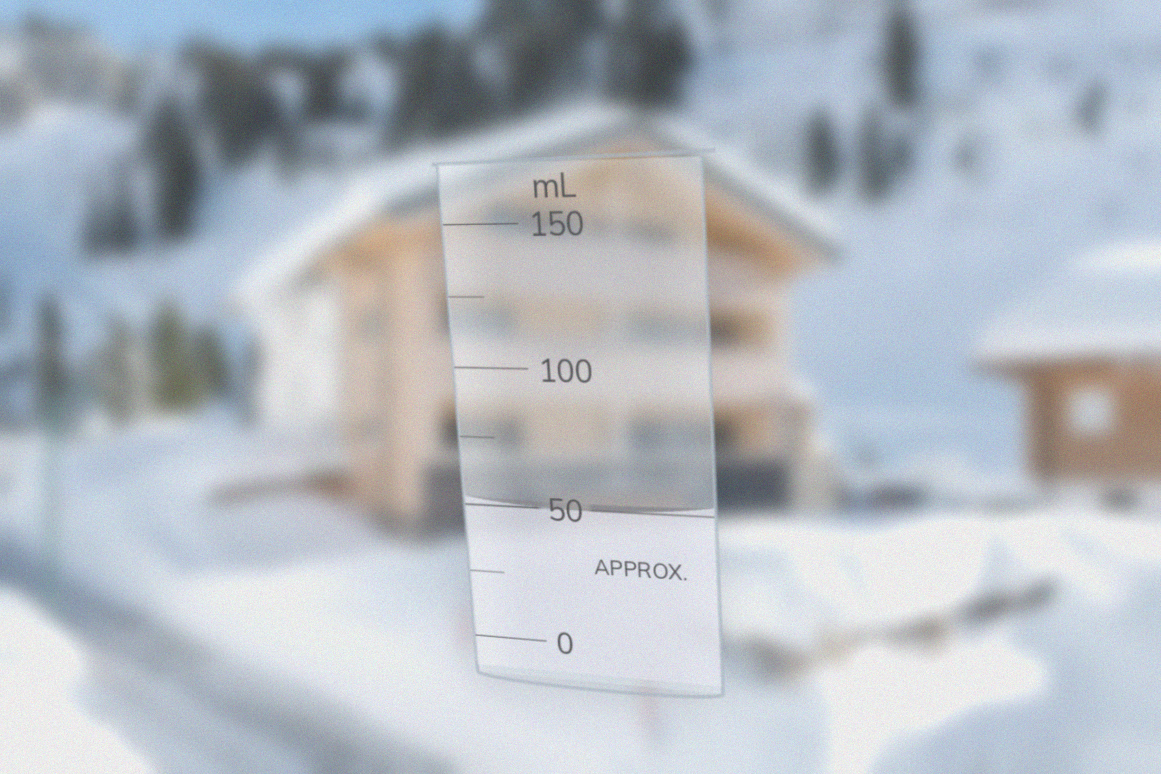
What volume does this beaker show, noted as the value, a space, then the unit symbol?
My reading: 50 mL
